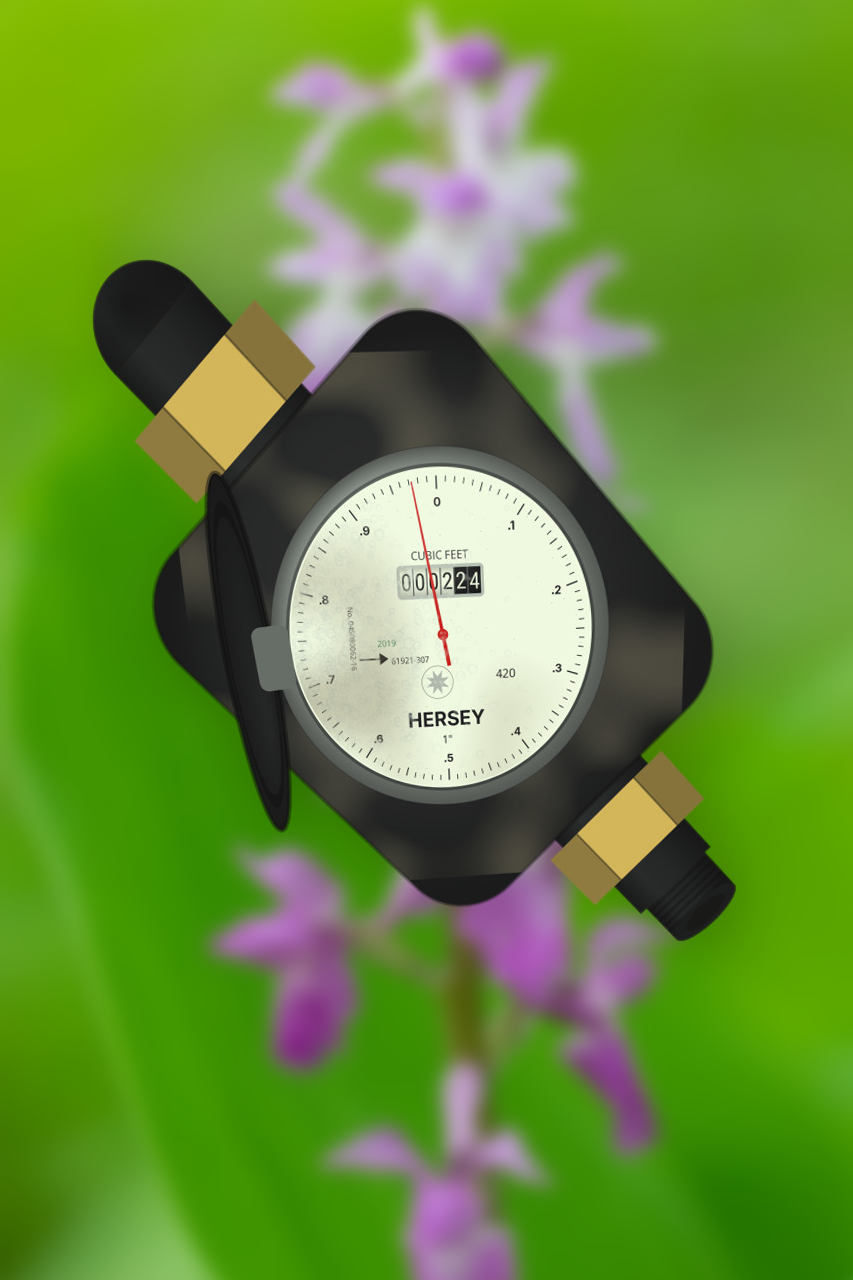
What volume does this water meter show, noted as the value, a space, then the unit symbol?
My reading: 223.97 ft³
